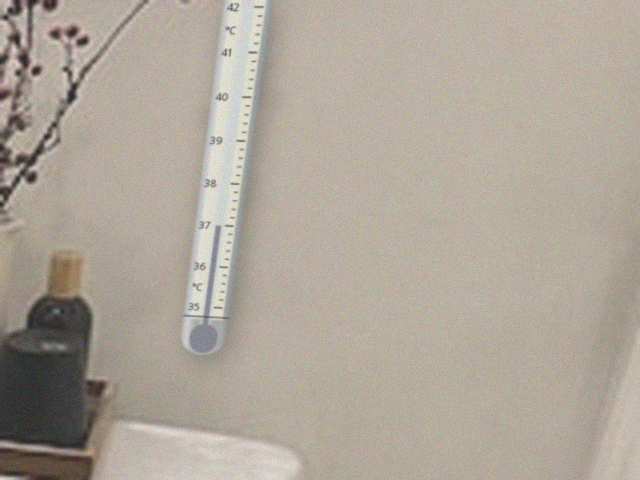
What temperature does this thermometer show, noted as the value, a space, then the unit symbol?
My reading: 37 °C
